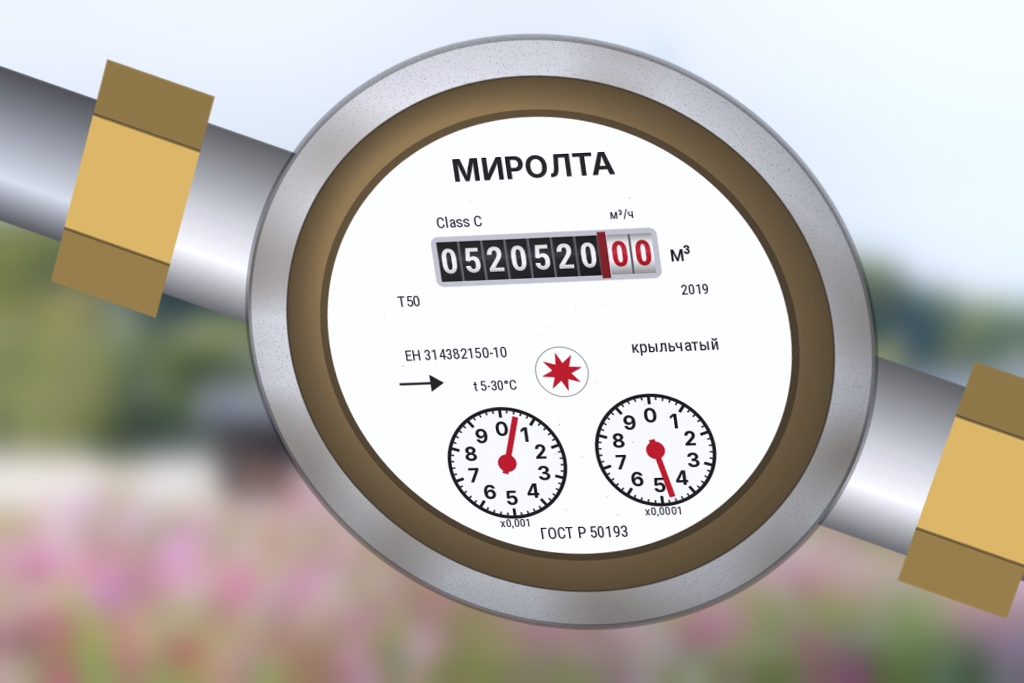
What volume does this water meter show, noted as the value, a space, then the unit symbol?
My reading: 520520.0004 m³
